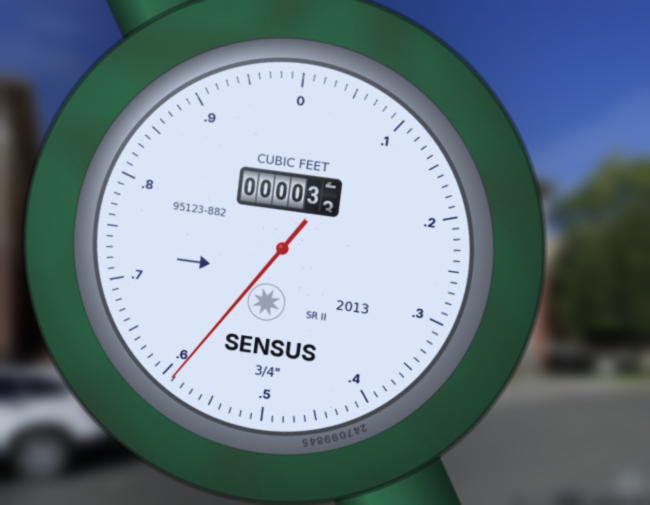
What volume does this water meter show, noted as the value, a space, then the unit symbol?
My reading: 32.59 ft³
